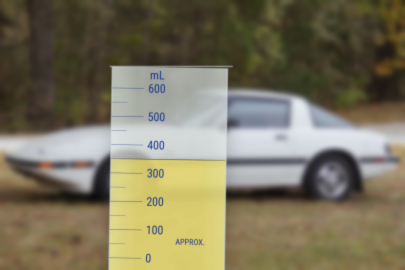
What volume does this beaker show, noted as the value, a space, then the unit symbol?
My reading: 350 mL
